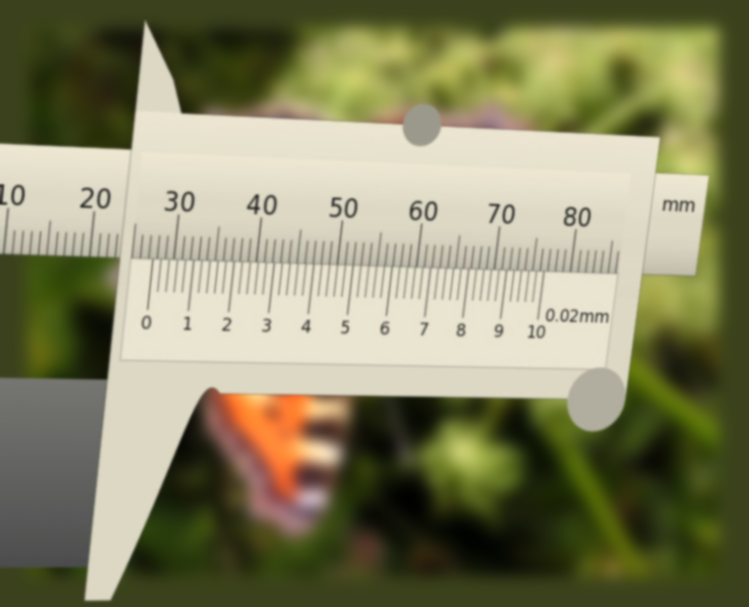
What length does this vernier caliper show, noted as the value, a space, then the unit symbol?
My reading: 27.5 mm
